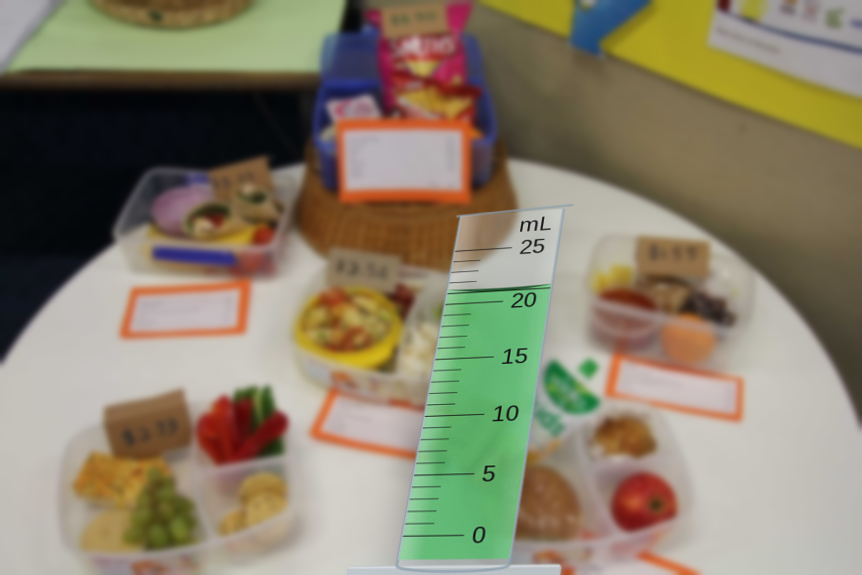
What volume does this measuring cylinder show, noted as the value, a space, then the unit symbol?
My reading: 21 mL
